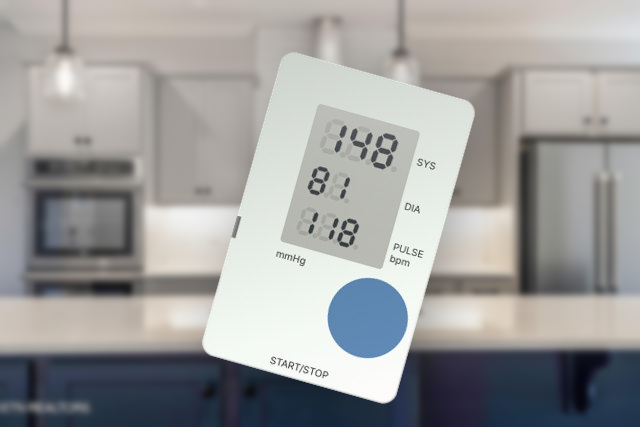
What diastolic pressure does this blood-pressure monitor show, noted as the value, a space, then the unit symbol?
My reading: 81 mmHg
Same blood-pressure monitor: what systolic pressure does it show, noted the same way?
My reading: 148 mmHg
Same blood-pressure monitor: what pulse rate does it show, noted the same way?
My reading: 118 bpm
